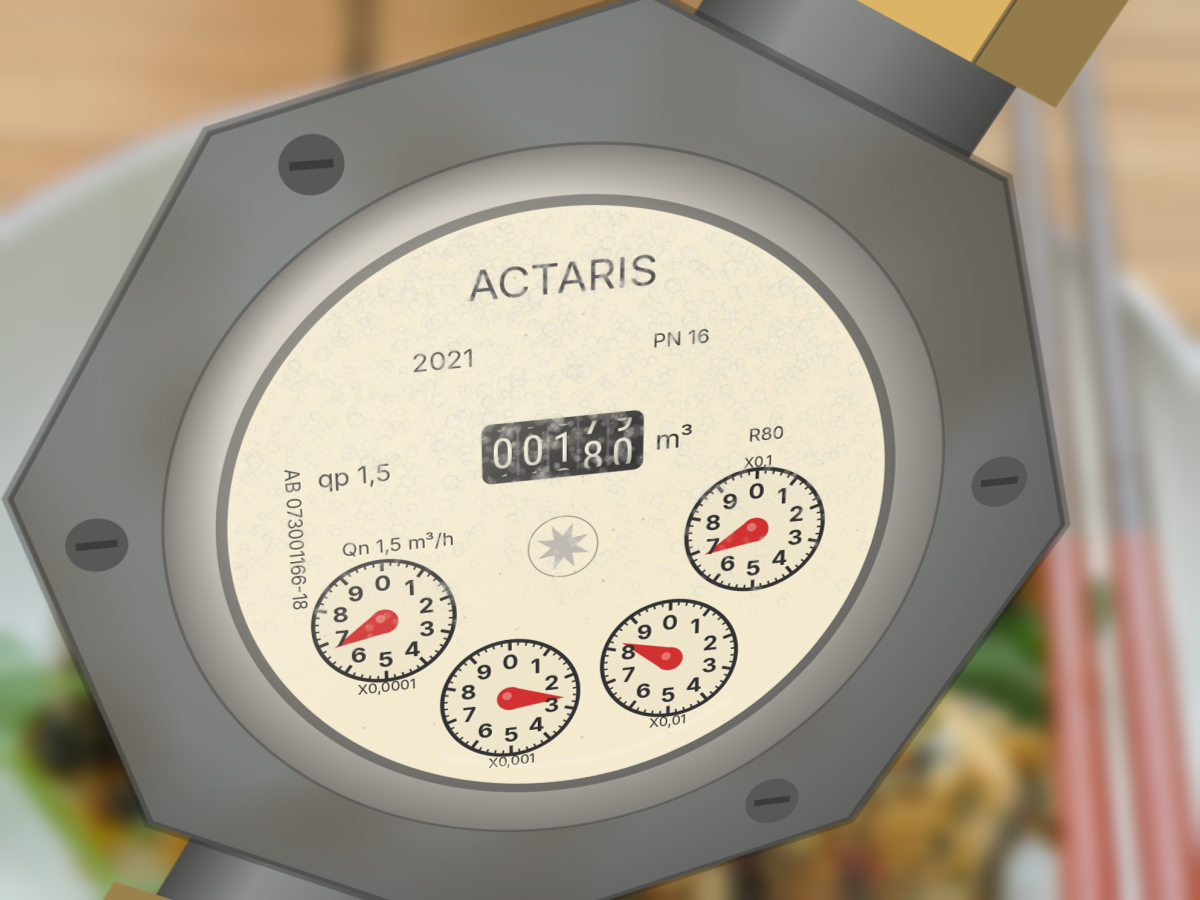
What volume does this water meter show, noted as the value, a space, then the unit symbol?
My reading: 179.6826 m³
